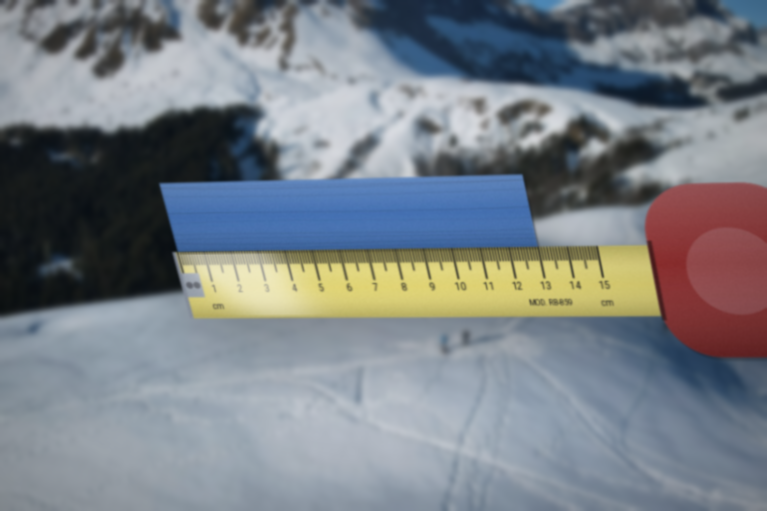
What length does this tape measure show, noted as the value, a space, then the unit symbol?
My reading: 13 cm
